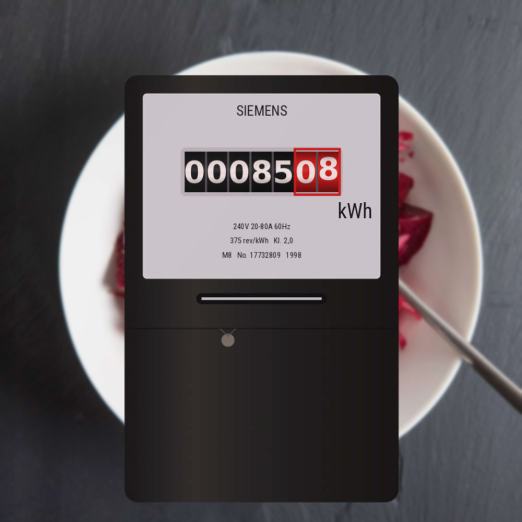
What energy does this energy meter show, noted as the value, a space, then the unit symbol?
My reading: 85.08 kWh
